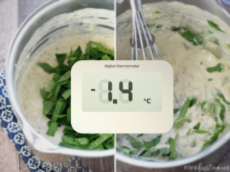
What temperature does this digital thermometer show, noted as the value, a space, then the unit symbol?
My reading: -1.4 °C
